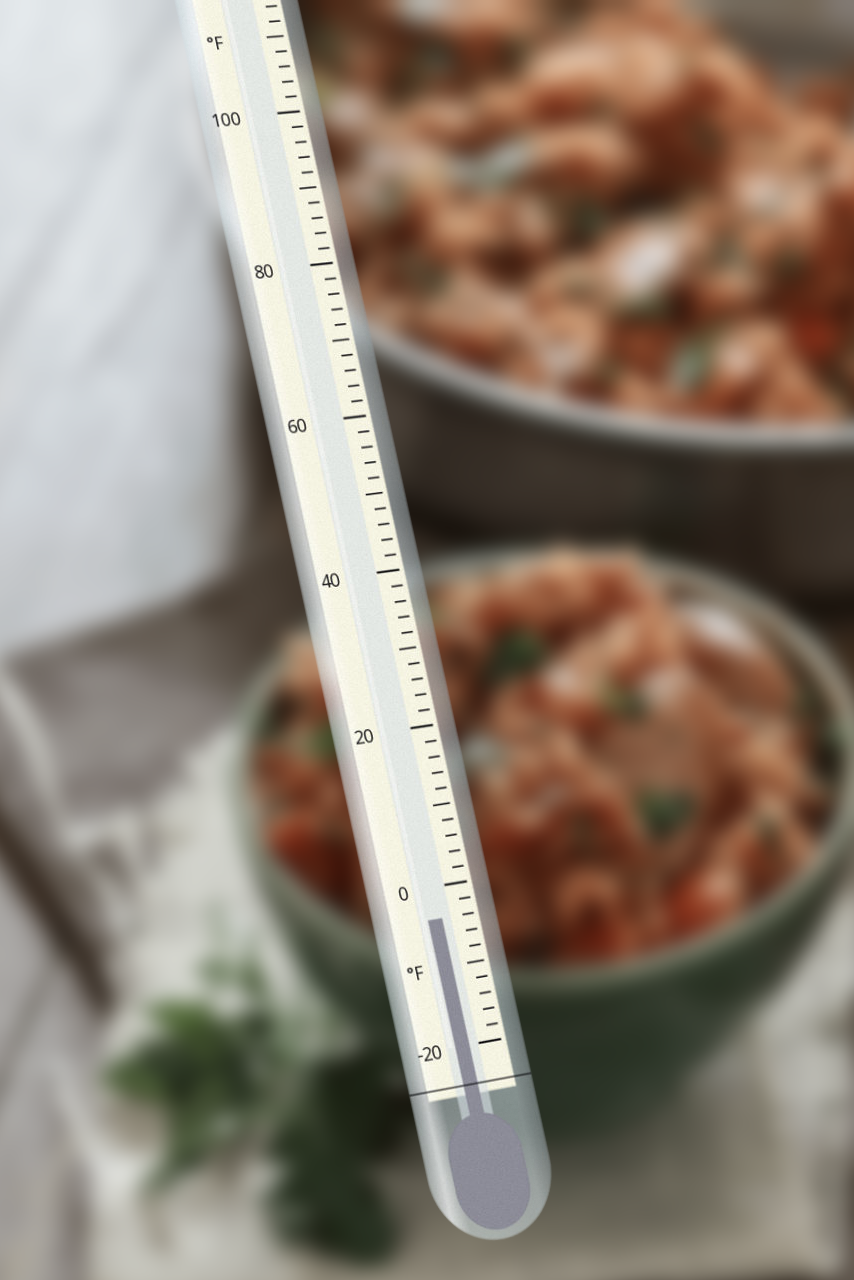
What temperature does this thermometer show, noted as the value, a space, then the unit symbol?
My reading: -4 °F
